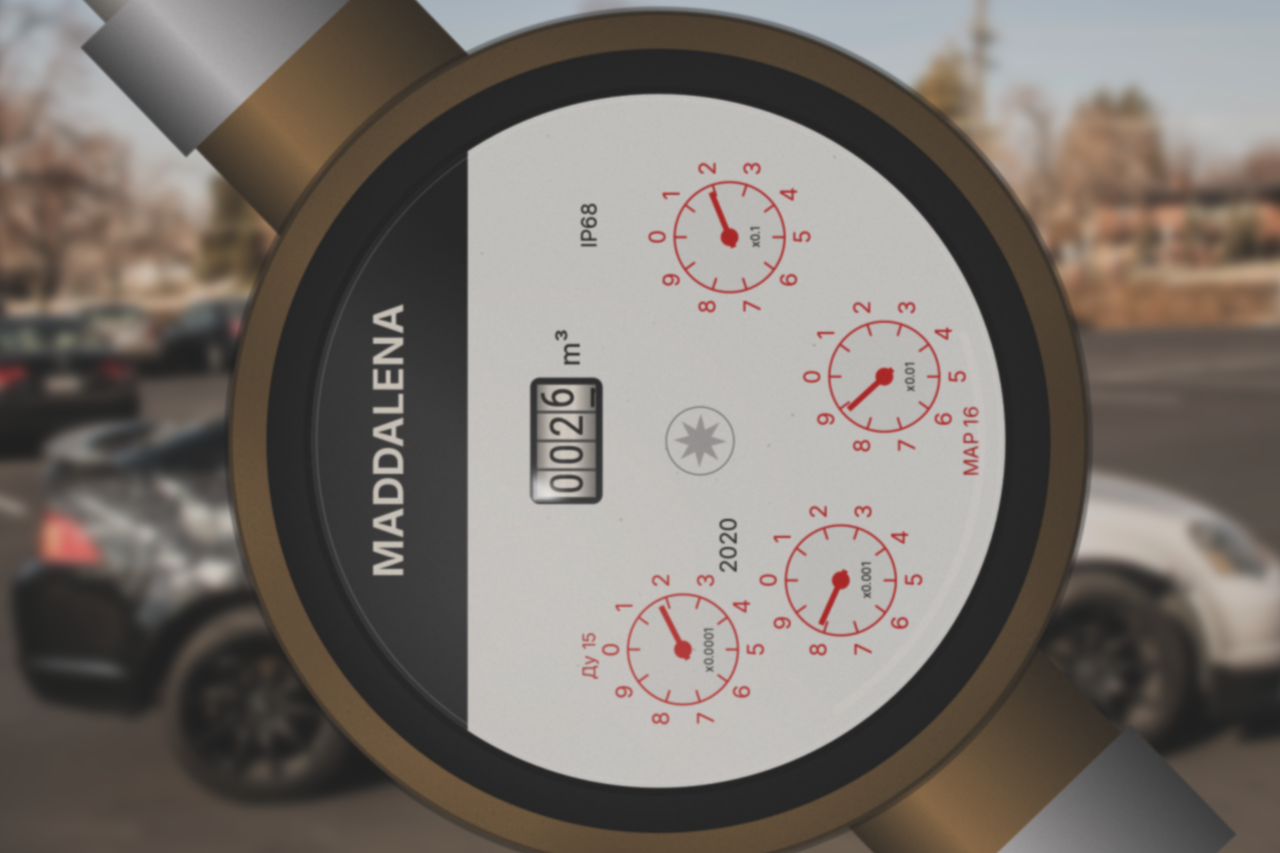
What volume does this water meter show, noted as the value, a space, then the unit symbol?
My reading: 26.1881 m³
